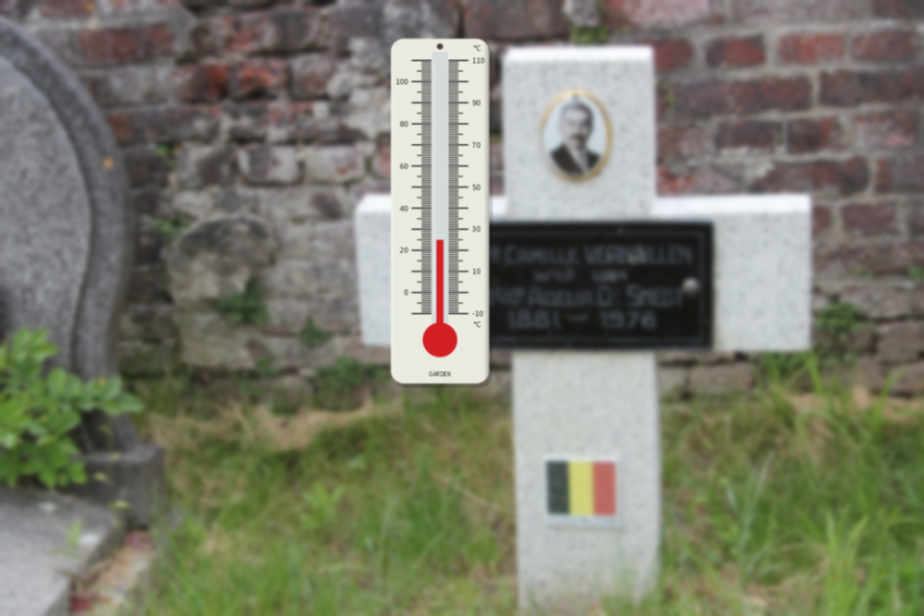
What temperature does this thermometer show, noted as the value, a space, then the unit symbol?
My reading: 25 °C
